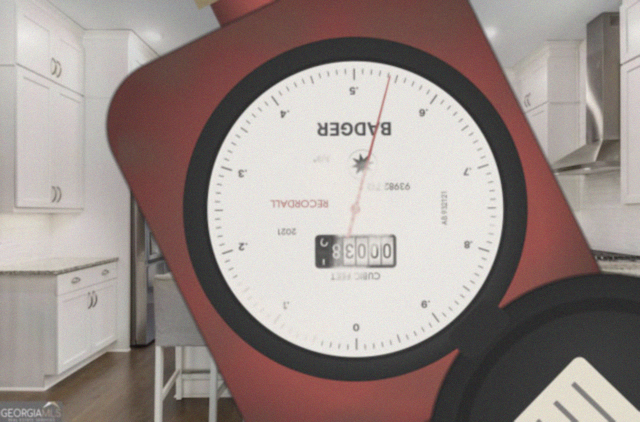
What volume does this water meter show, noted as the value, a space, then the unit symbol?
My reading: 381.54 ft³
